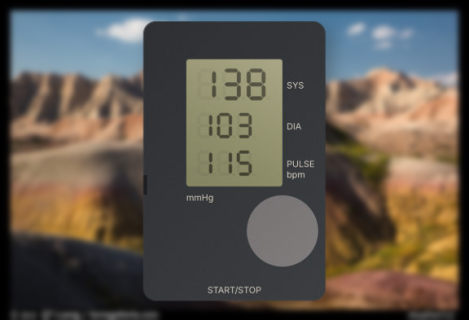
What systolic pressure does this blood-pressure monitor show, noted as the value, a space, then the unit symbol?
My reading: 138 mmHg
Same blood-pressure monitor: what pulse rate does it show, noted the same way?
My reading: 115 bpm
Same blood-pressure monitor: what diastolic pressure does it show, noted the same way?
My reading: 103 mmHg
